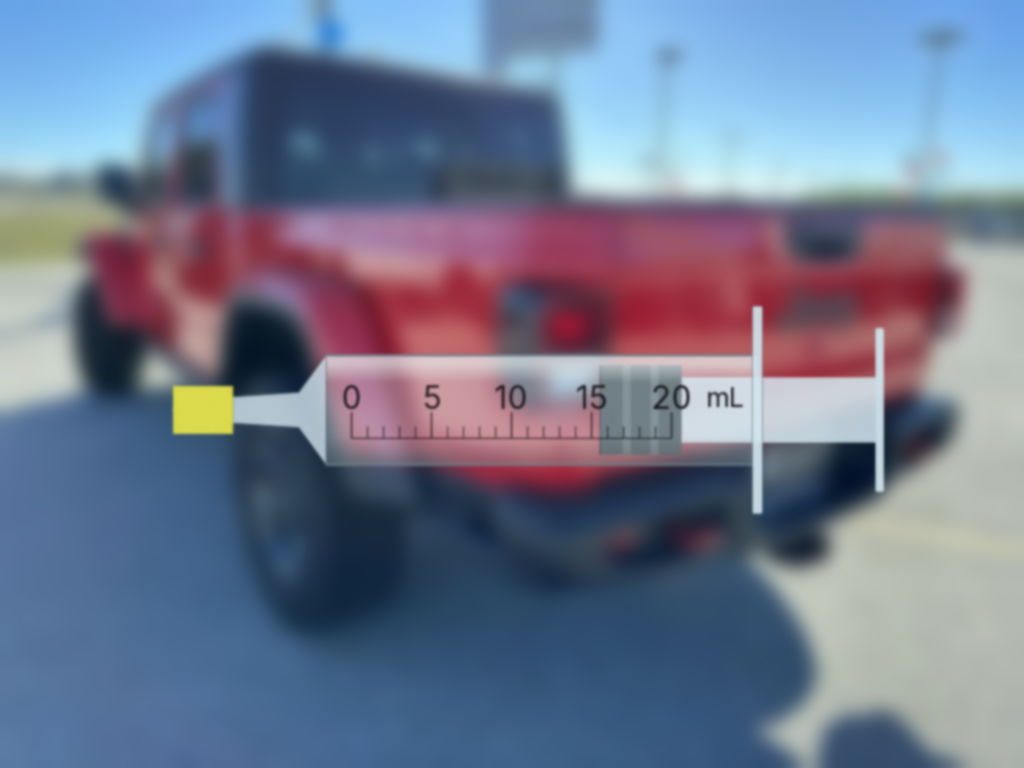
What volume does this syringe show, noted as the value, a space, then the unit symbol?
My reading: 15.5 mL
